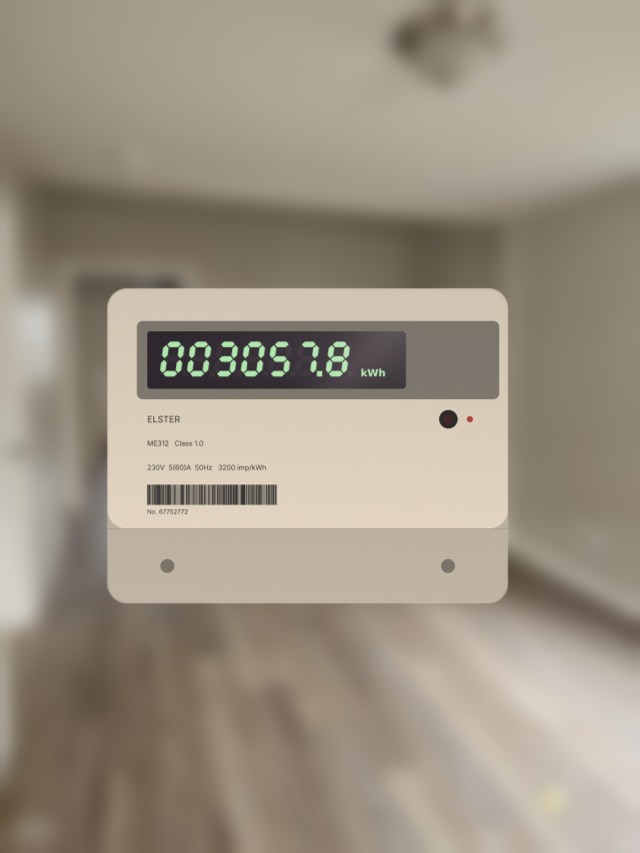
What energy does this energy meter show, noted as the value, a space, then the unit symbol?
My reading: 3057.8 kWh
